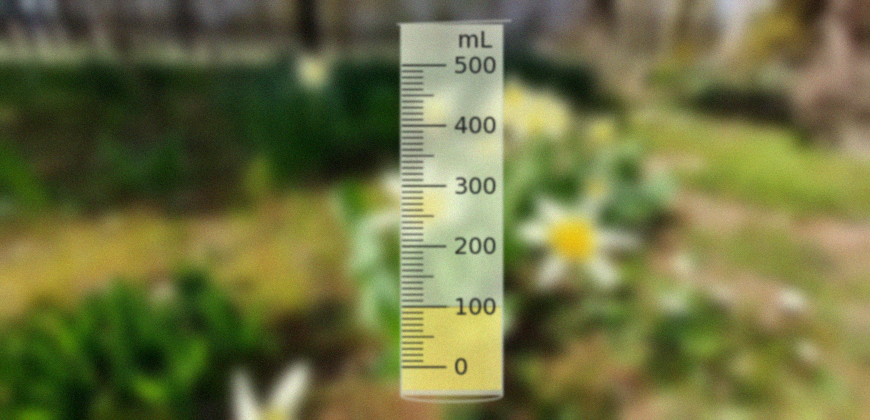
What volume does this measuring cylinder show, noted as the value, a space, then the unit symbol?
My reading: 100 mL
